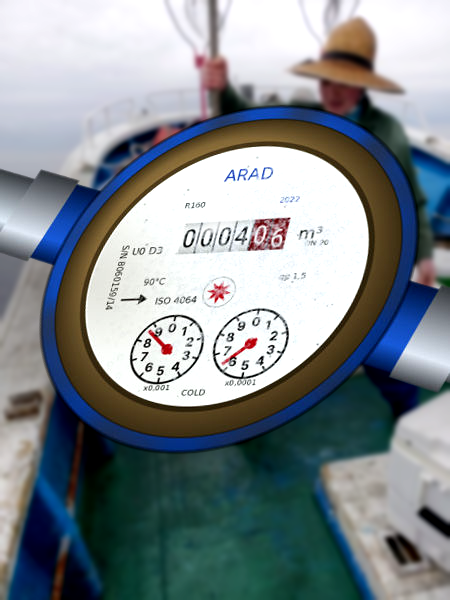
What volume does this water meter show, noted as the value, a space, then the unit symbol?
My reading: 4.0586 m³
